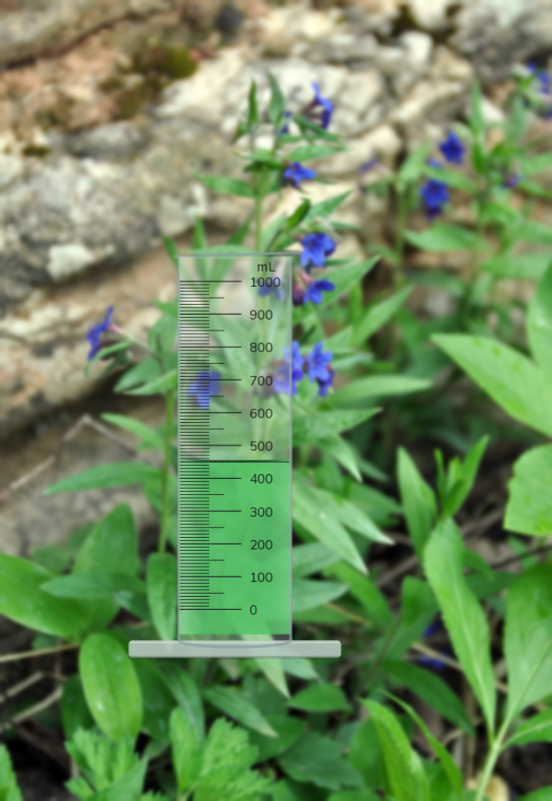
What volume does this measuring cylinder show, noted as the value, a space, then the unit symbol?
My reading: 450 mL
